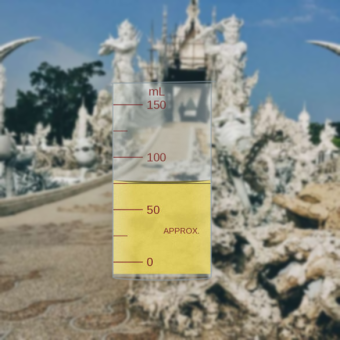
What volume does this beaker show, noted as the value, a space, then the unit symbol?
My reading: 75 mL
